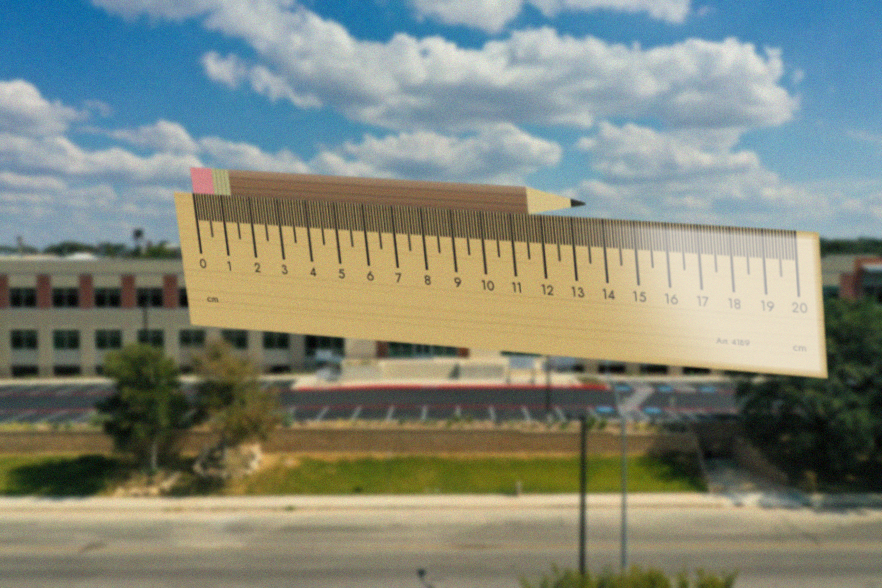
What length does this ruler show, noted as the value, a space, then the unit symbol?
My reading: 13.5 cm
